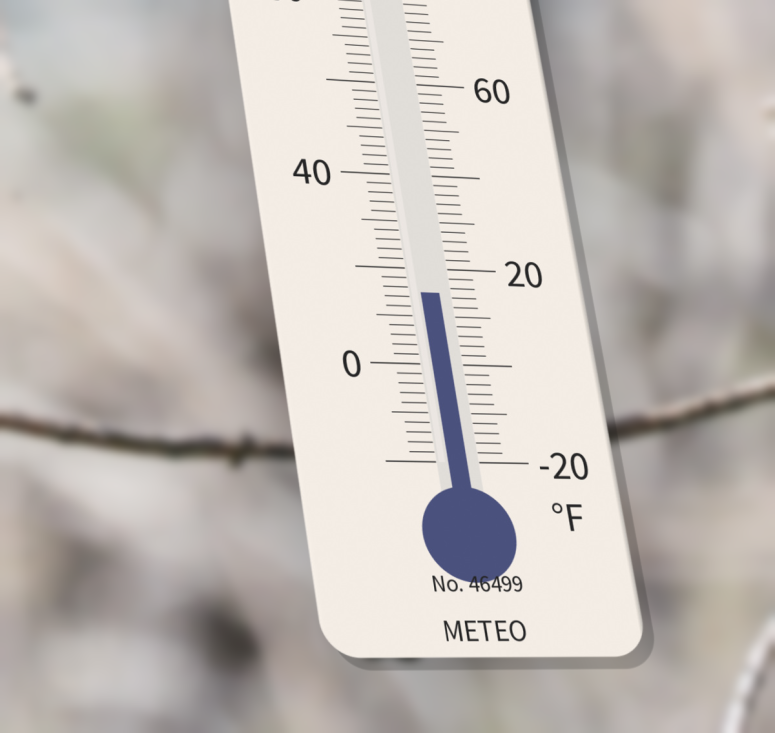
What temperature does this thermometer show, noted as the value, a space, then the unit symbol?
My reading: 15 °F
